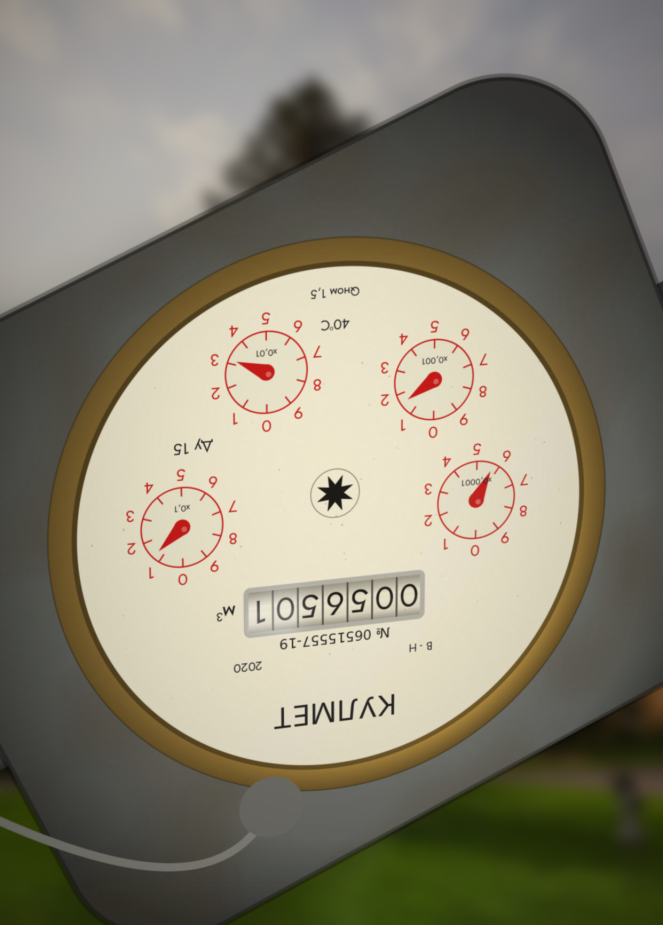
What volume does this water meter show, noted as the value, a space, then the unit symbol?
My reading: 56501.1315 m³
